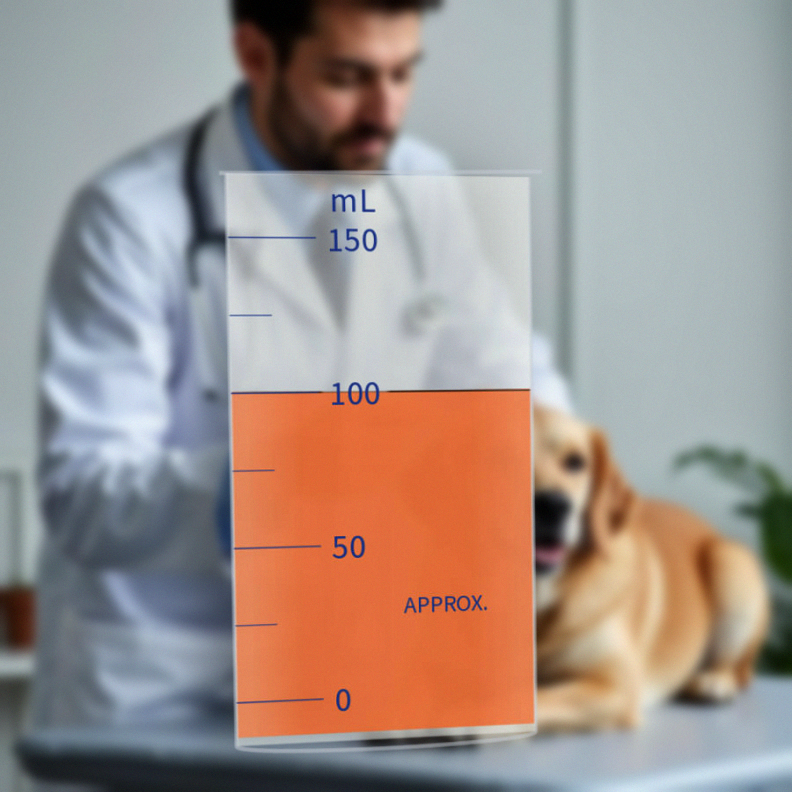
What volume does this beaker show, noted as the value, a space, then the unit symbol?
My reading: 100 mL
